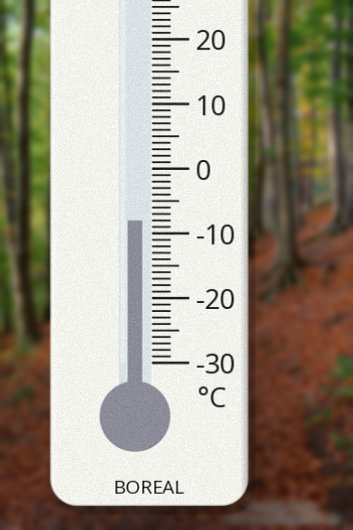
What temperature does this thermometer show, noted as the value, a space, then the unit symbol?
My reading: -8 °C
